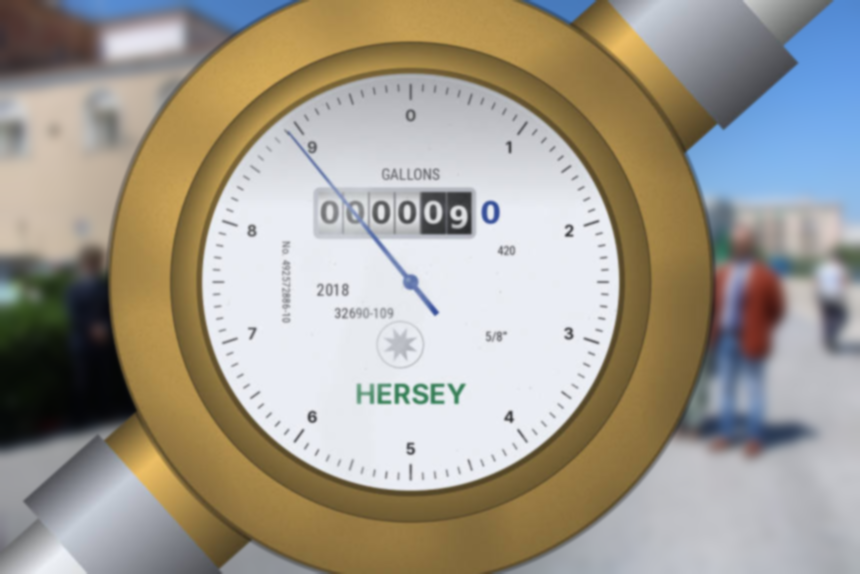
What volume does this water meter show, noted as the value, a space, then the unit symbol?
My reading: 88.9 gal
